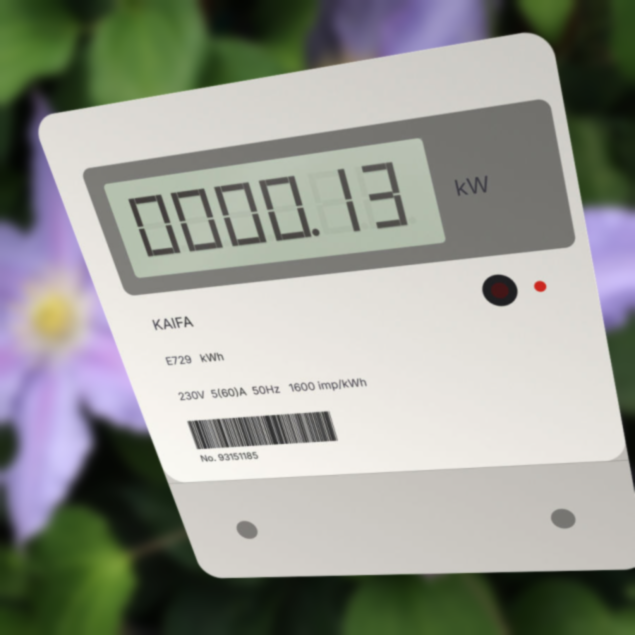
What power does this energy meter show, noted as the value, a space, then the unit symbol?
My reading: 0.13 kW
